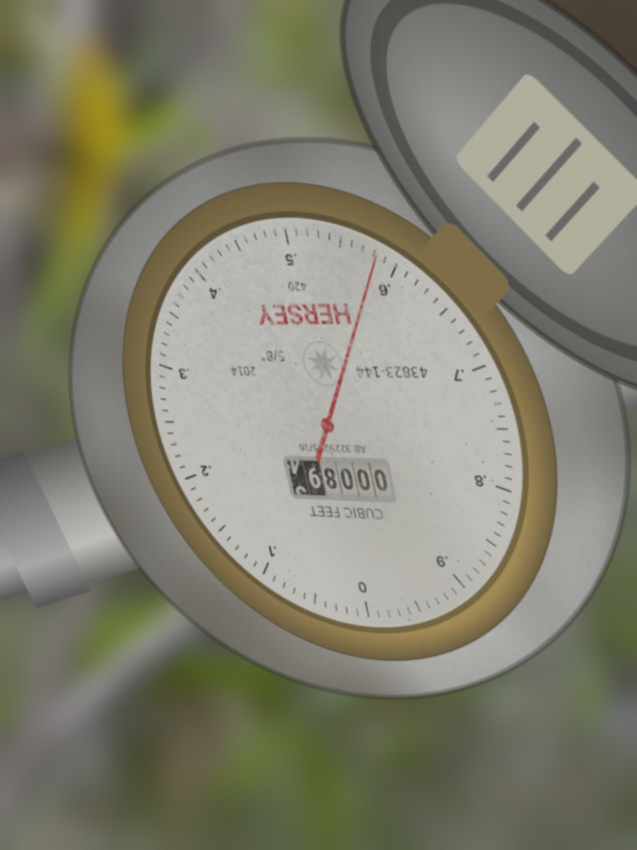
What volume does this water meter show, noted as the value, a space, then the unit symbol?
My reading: 893.58 ft³
